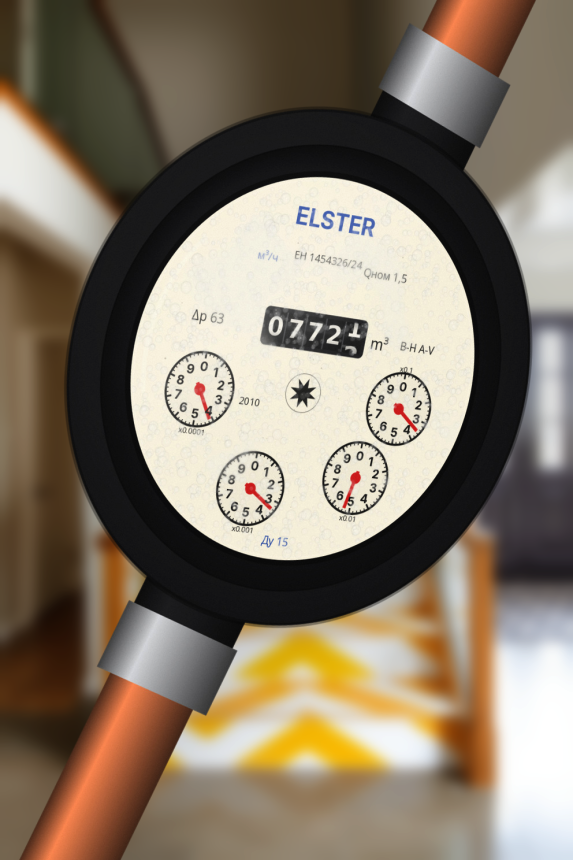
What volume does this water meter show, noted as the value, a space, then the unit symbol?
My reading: 7721.3534 m³
